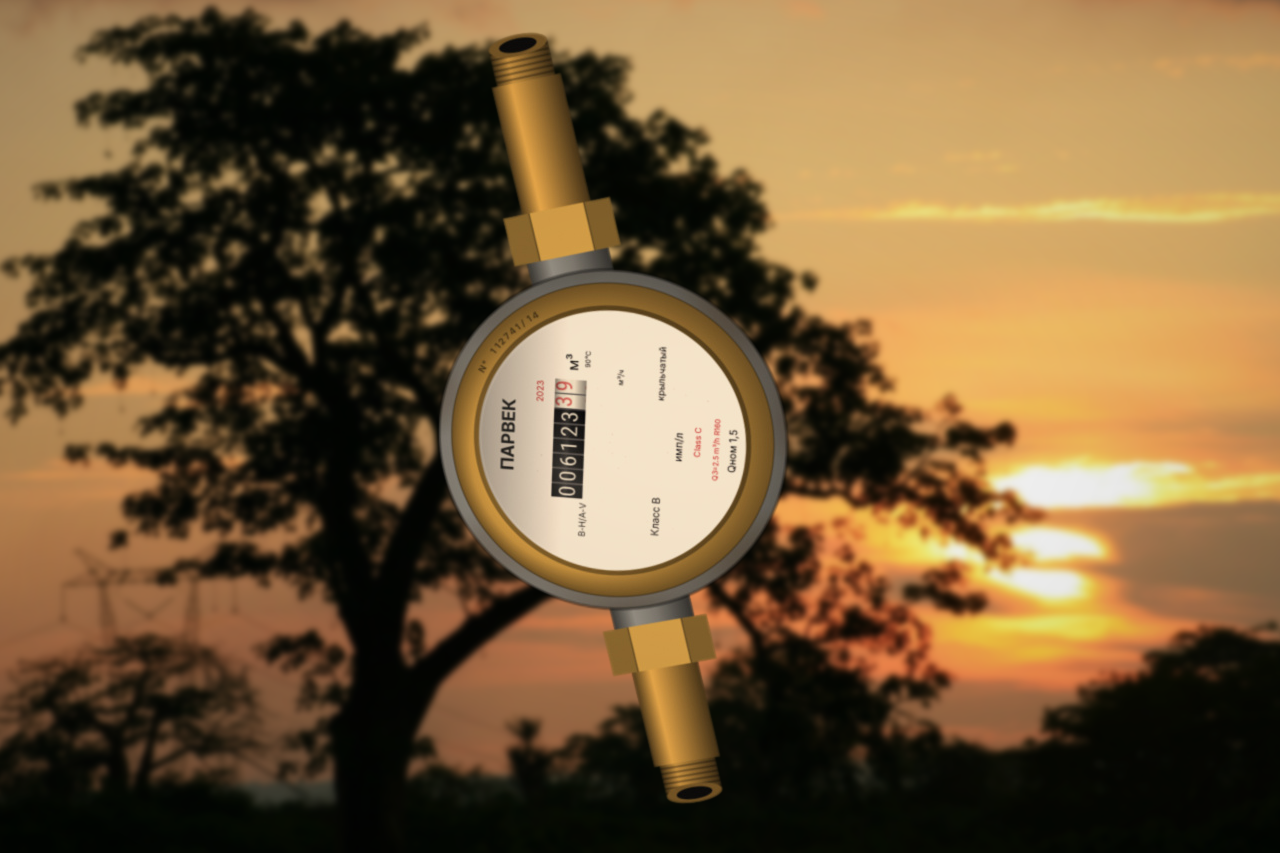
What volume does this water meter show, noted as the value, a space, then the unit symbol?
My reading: 6123.39 m³
